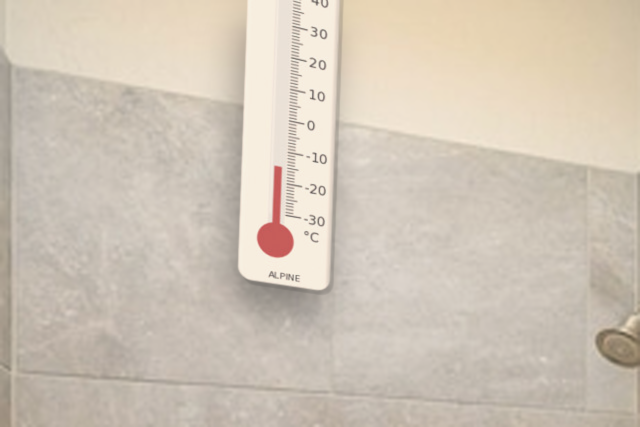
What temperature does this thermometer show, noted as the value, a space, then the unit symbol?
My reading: -15 °C
